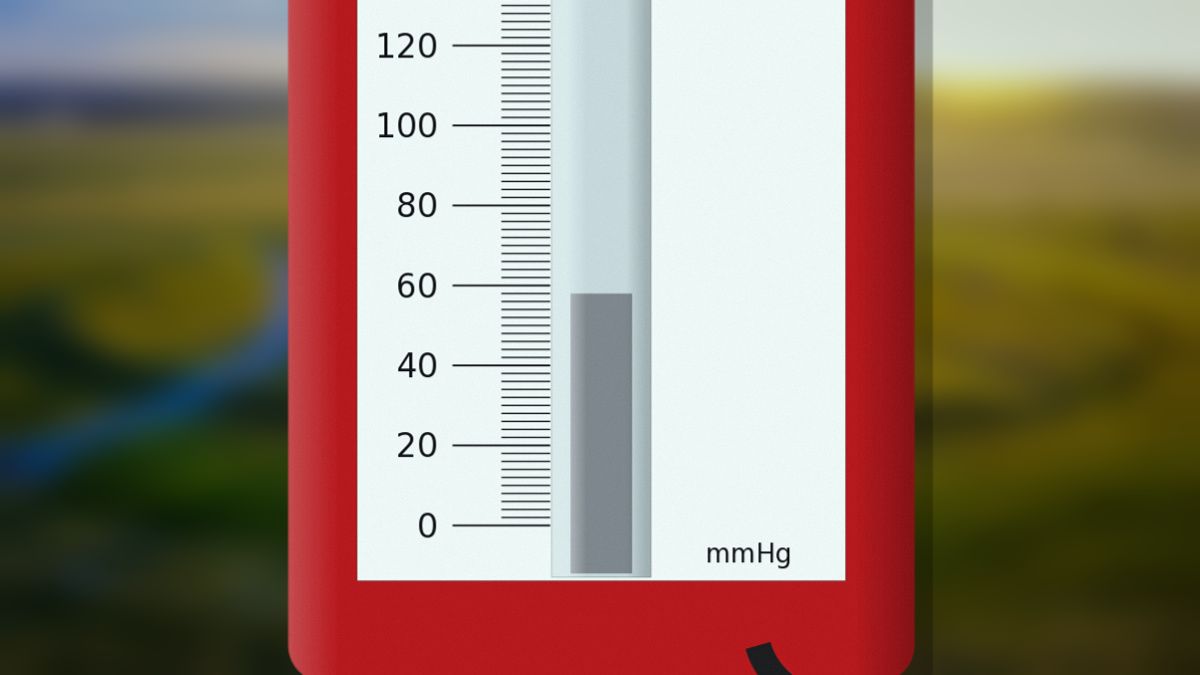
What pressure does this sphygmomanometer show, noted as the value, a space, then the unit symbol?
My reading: 58 mmHg
